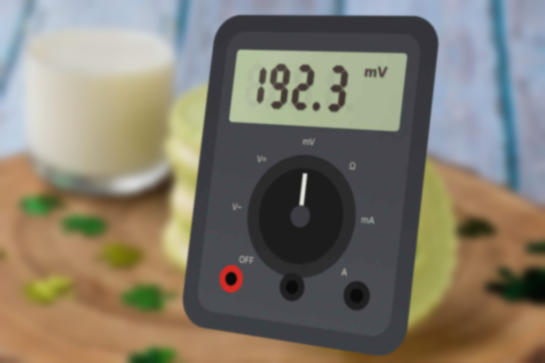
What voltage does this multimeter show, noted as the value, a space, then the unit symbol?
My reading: 192.3 mV
